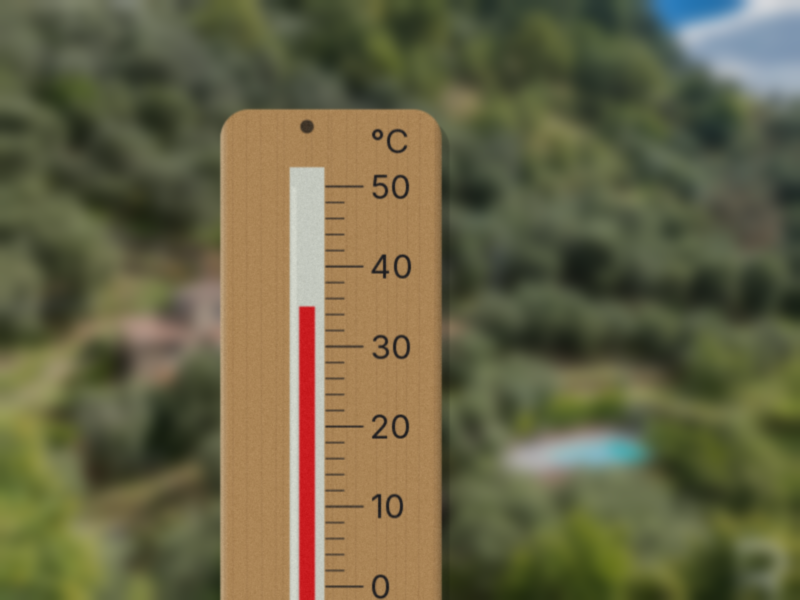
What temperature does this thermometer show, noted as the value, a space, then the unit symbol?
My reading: 35 °C
